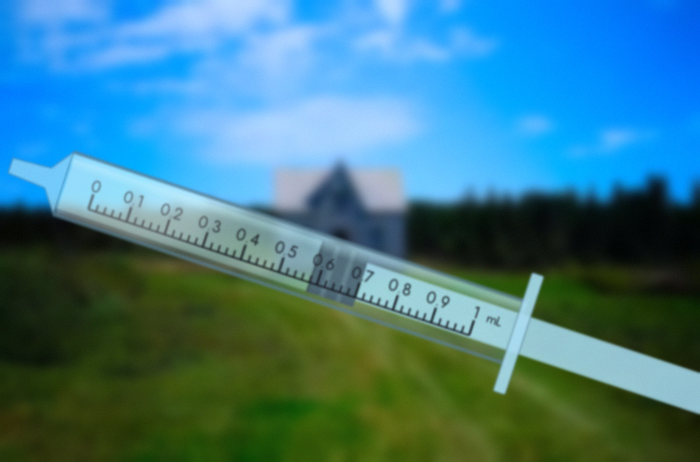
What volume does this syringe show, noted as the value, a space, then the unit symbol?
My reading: 0.58 mL
